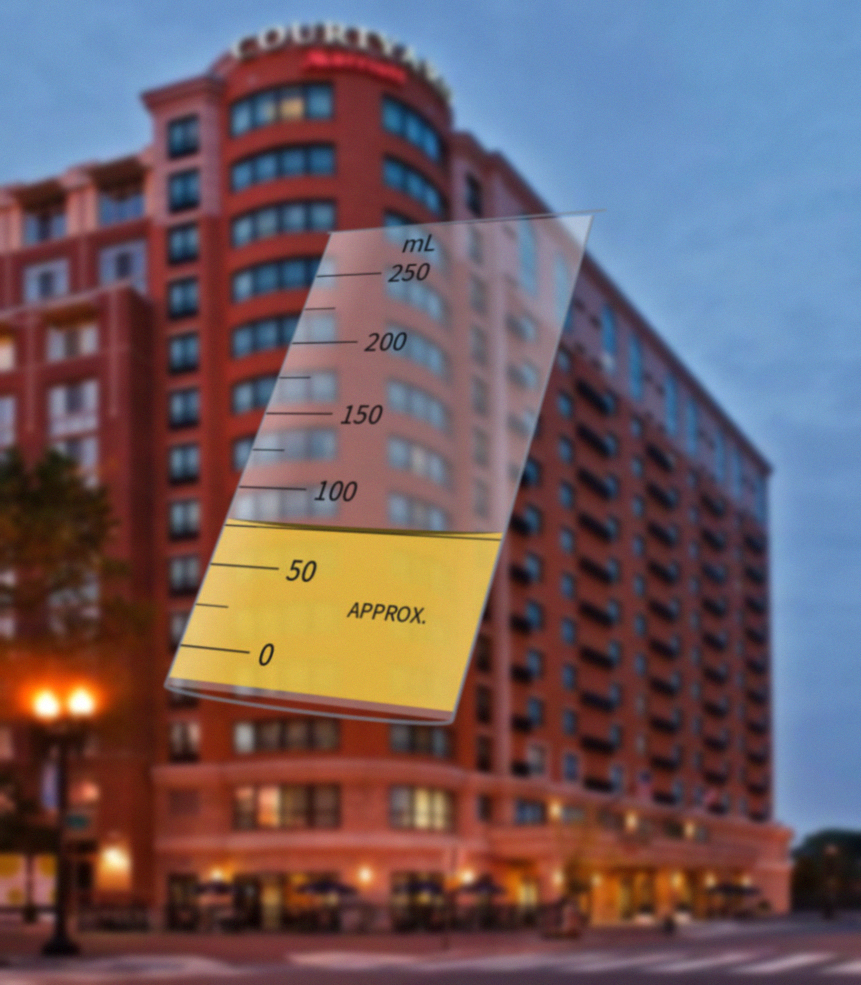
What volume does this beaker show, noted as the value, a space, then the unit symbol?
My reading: 75 mL
